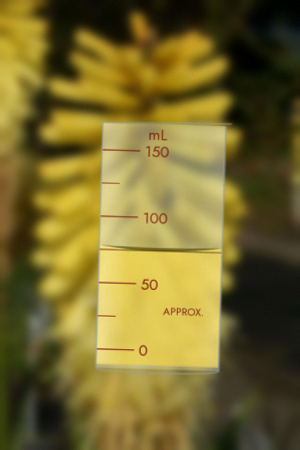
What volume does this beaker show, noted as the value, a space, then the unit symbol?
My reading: 75 mL
